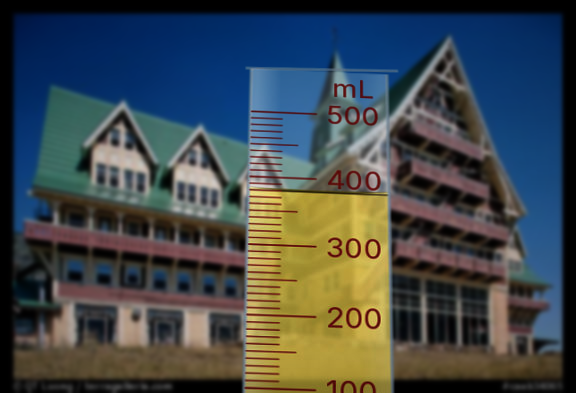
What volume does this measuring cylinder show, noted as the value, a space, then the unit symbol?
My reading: 380 mL
